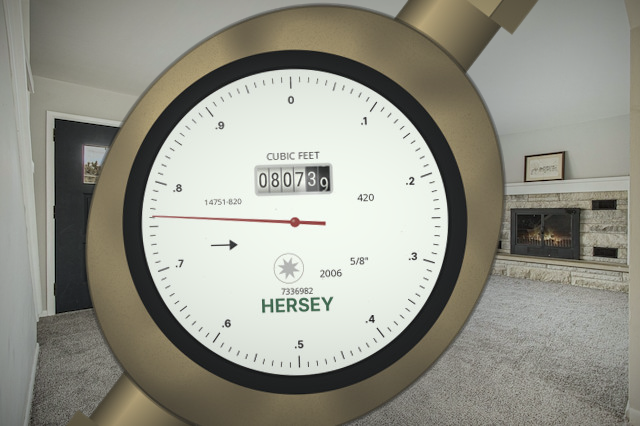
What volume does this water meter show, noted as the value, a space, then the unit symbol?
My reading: 80738.76 ft³
